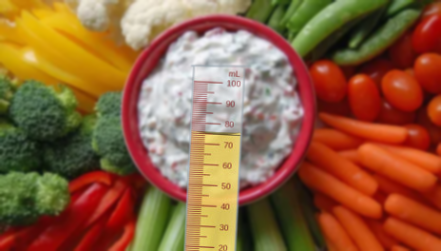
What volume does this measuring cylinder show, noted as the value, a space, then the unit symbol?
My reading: 75 mL
